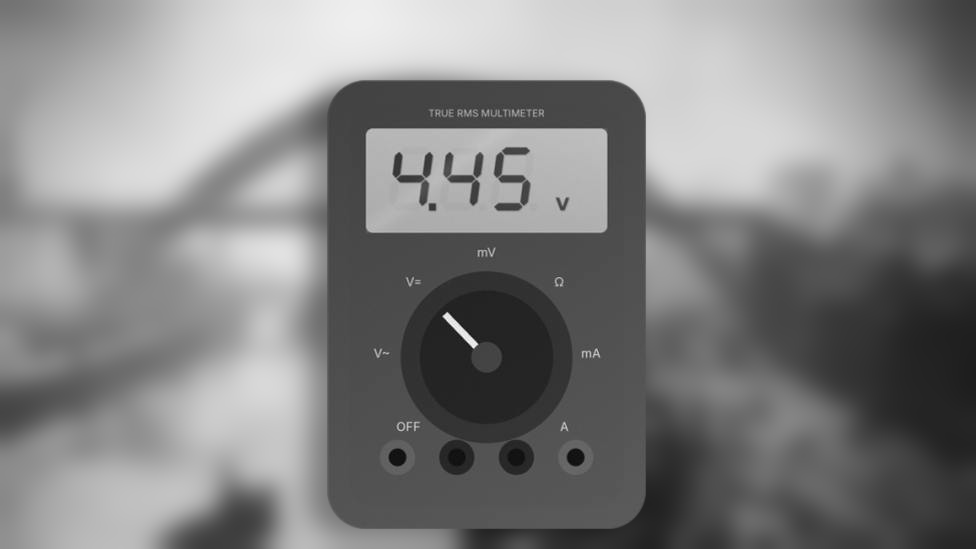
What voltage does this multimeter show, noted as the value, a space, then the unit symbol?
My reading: 4.45 V
